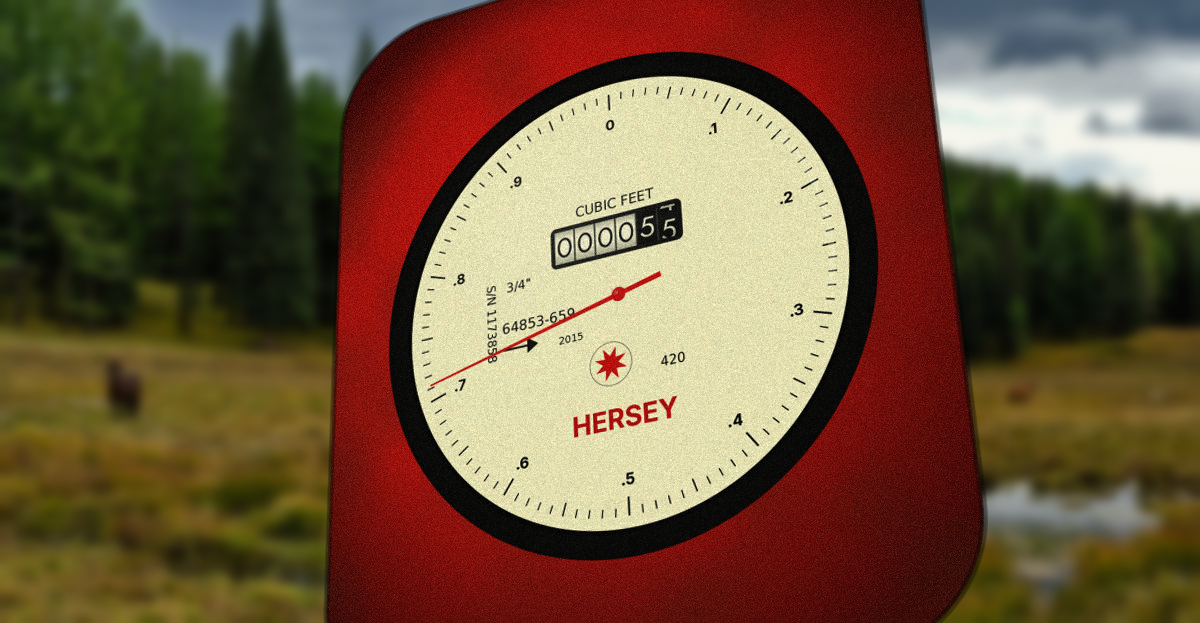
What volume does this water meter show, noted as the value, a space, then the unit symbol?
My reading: 54.71 ft³
